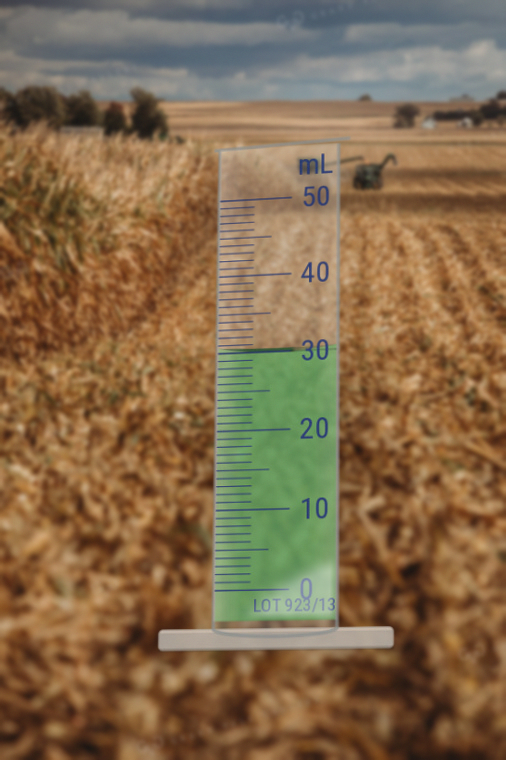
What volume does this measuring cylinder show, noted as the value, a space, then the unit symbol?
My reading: 30 mL
